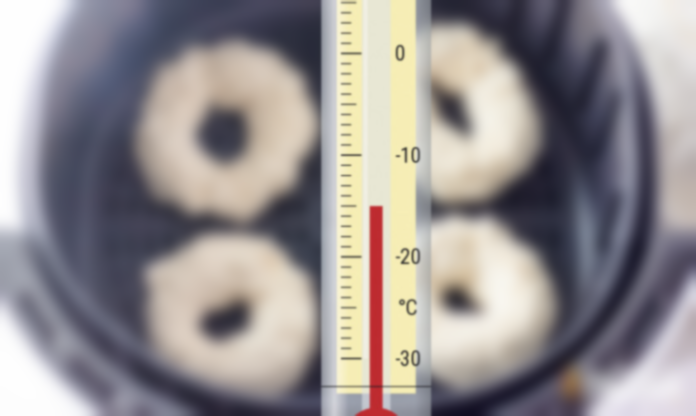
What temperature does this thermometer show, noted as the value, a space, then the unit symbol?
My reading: -15 °C
